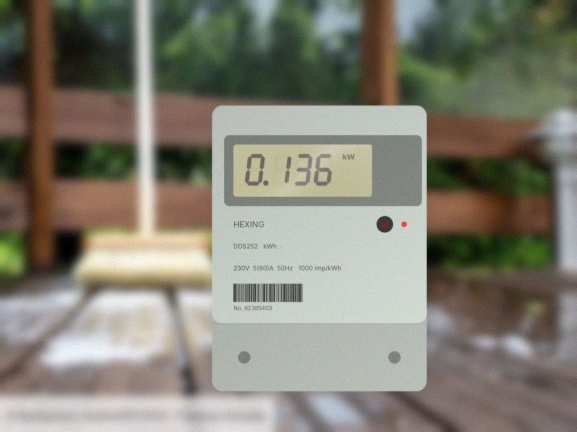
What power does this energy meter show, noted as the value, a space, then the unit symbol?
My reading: 0.136 kW
